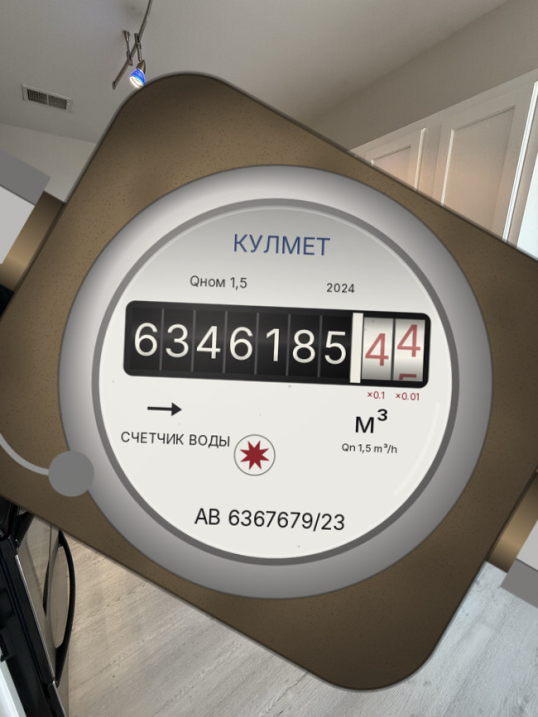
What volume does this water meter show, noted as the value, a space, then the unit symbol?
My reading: 6346185.44 m³
